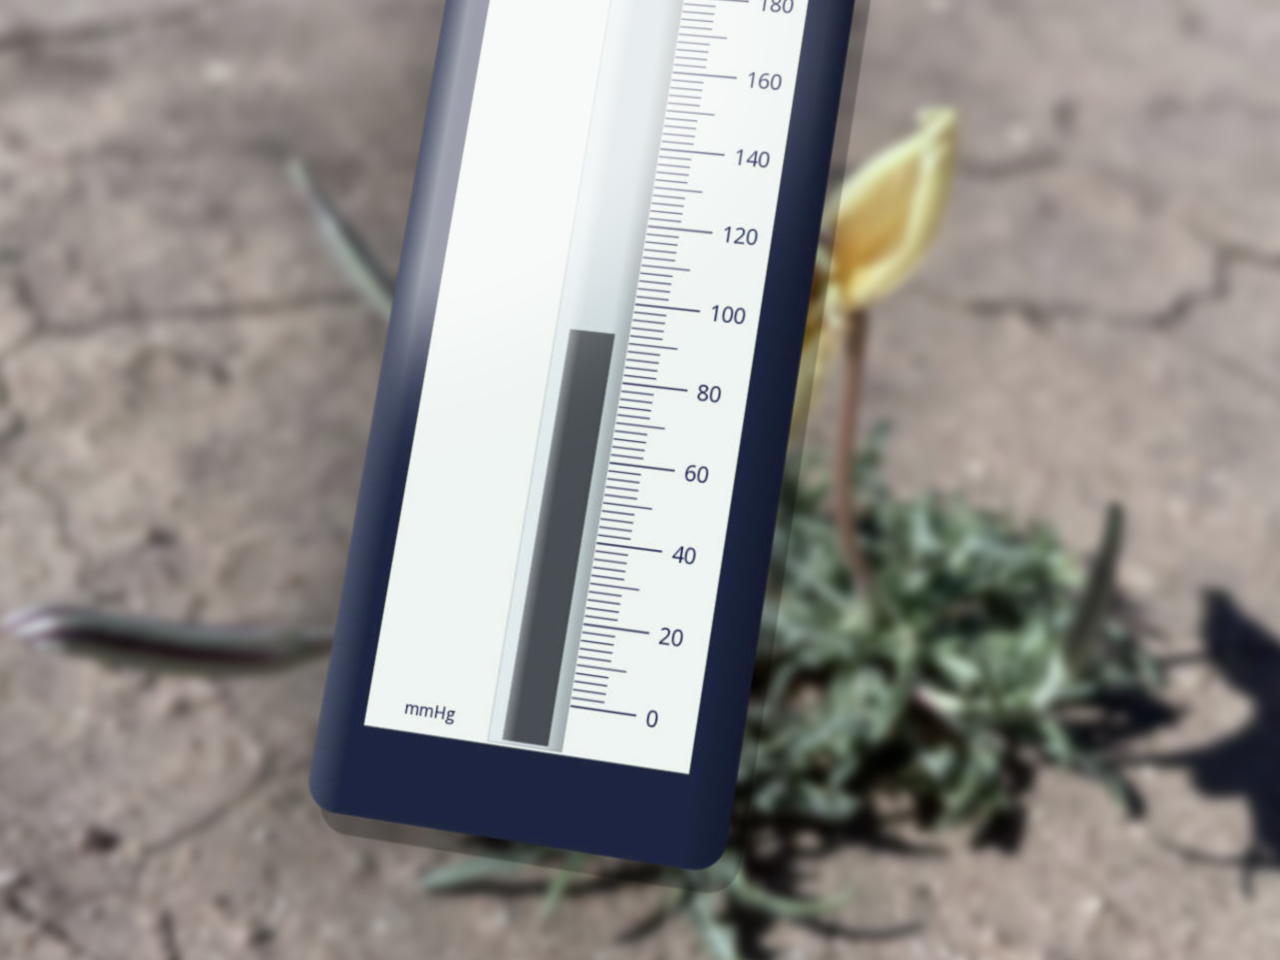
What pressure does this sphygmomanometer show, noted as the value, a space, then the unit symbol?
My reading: 92 mmHg
